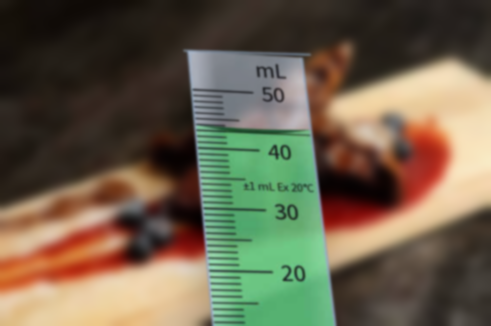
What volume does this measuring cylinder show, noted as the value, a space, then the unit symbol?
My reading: 43 mL
